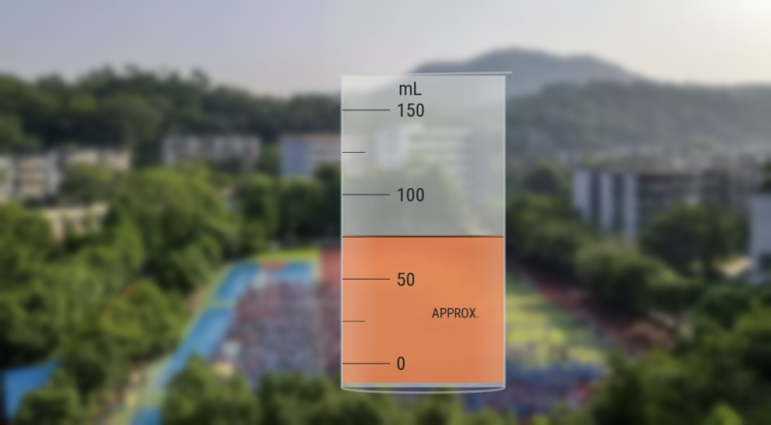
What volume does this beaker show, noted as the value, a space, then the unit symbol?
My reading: 75 mL
